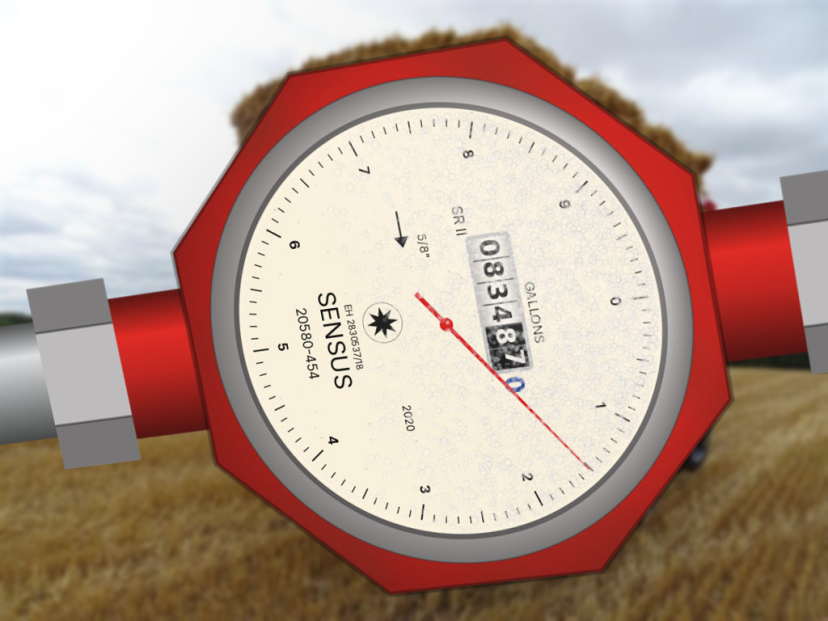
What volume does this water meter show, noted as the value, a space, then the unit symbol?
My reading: 834871.5 gal
